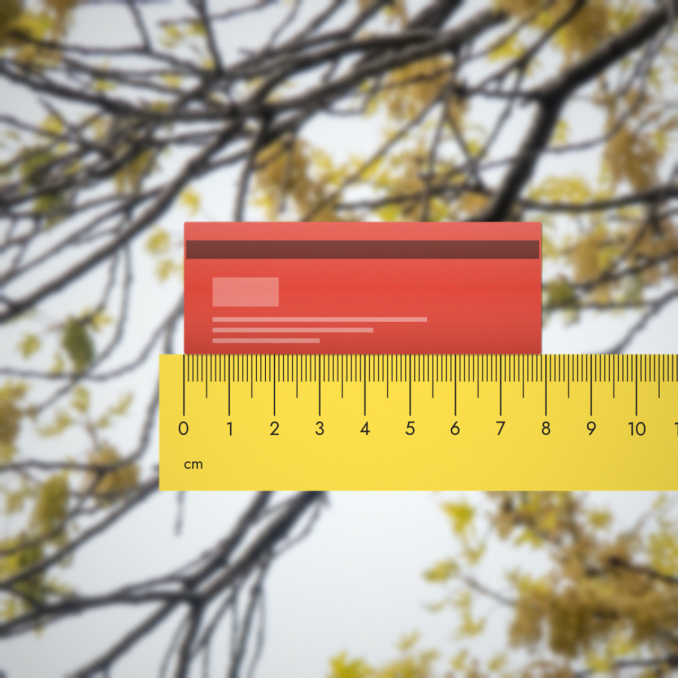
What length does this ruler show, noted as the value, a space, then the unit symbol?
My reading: 7.9 cm
